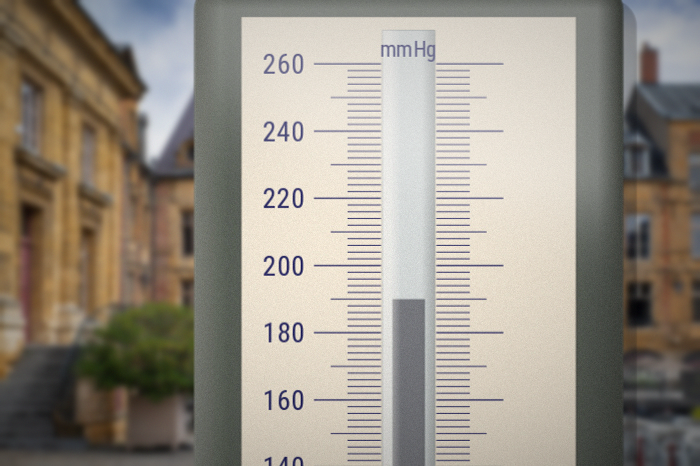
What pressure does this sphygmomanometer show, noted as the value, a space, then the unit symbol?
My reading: 190 mmHg
